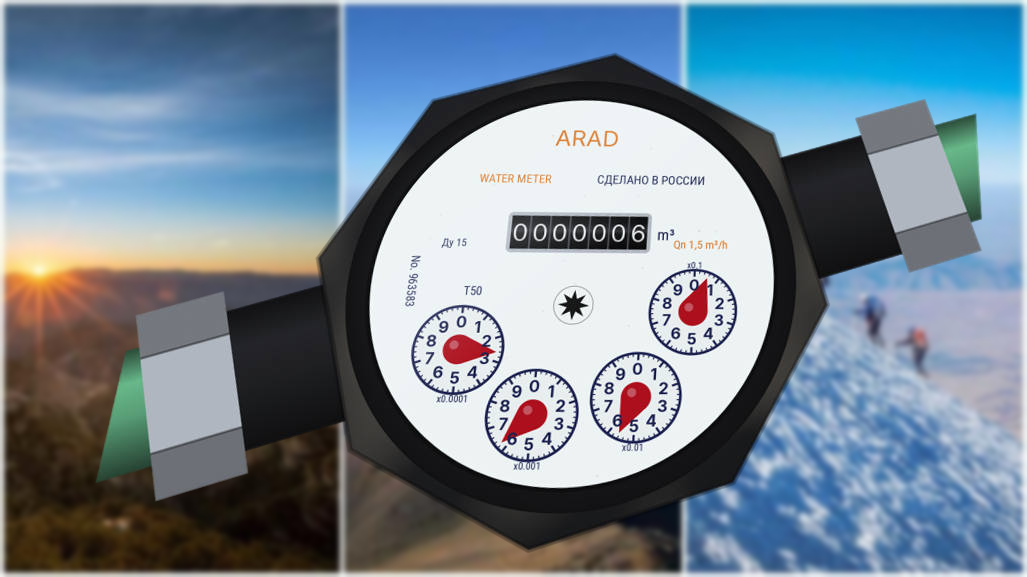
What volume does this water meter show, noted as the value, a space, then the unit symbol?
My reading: 6.0562 m³
